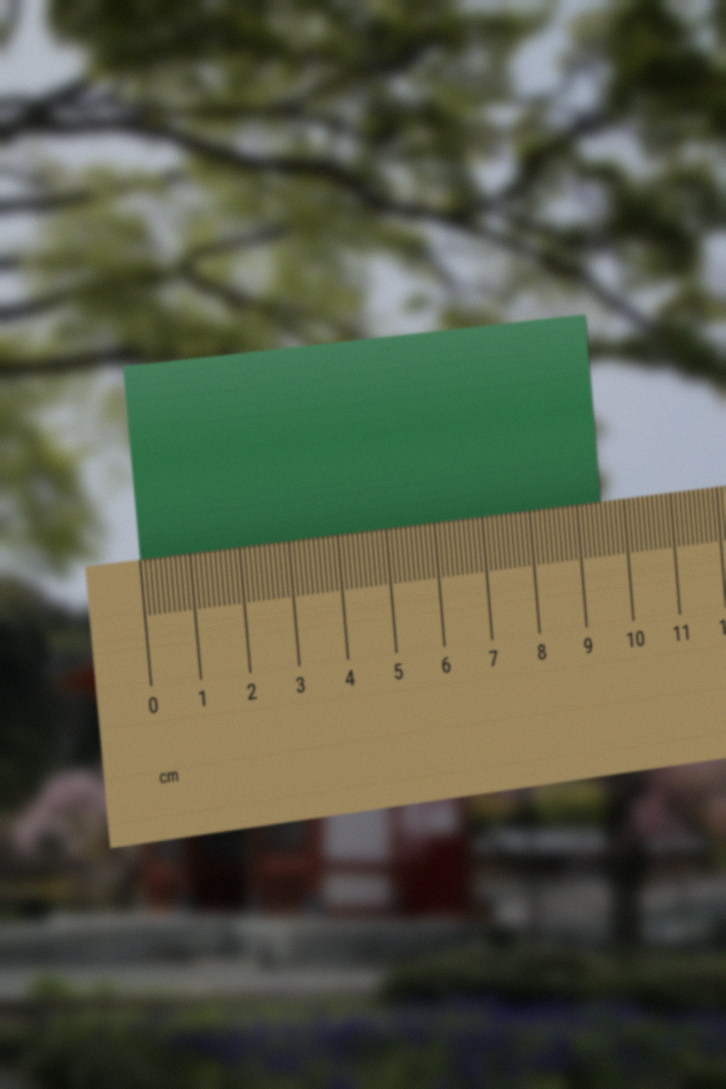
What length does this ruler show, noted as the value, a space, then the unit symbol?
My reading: 9.5 cm
